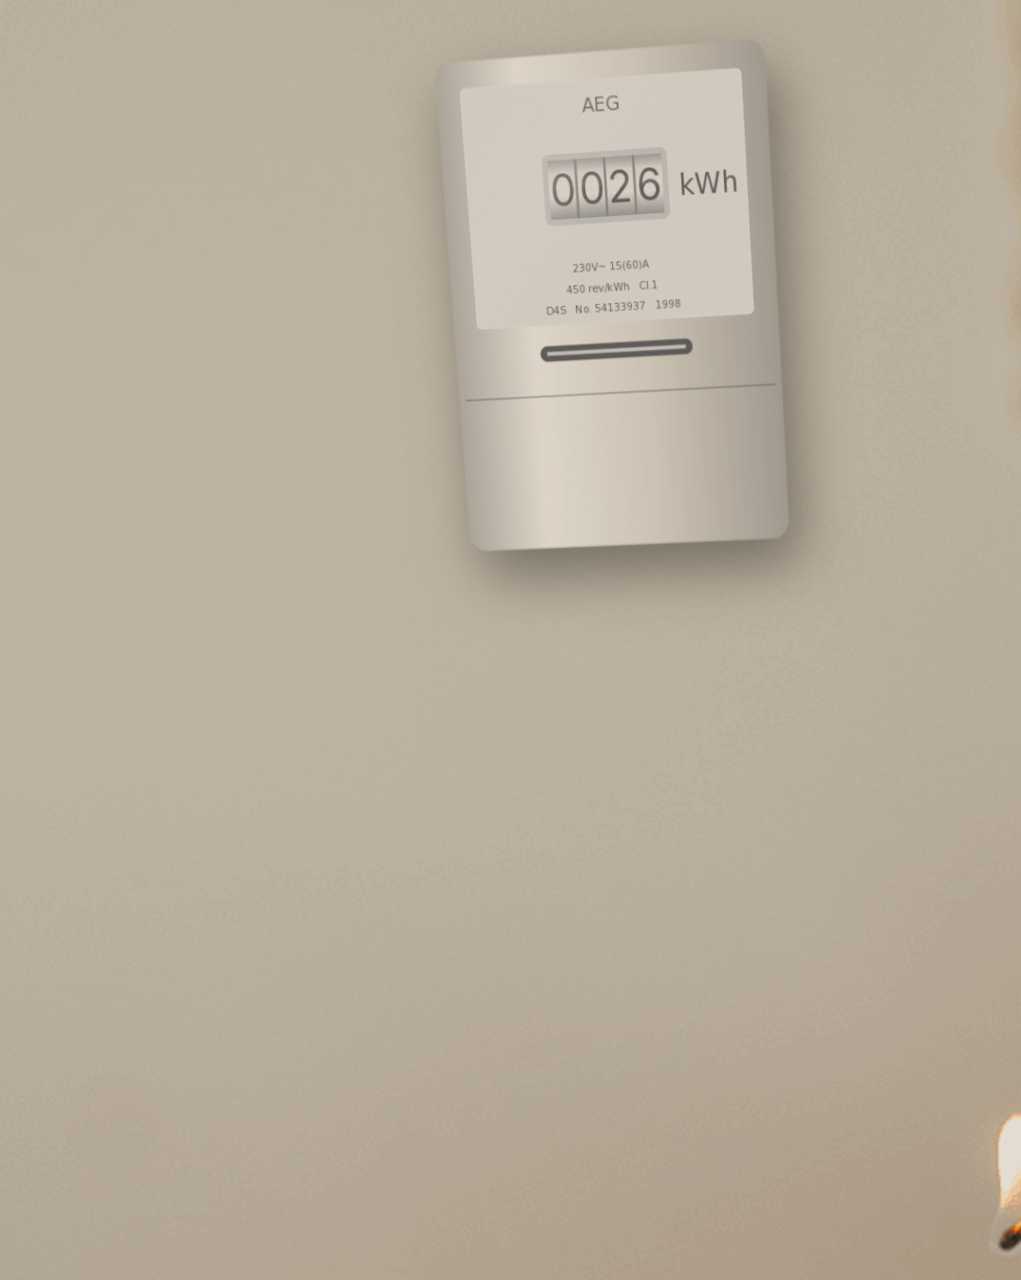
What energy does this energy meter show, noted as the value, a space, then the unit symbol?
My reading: 26 kWh
